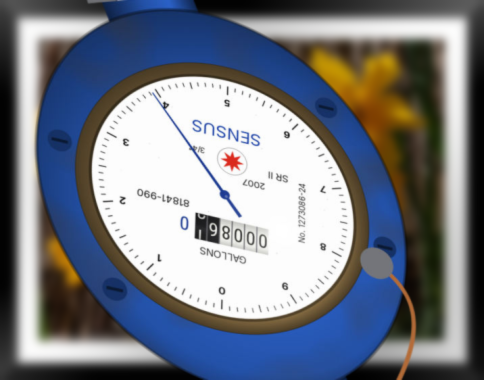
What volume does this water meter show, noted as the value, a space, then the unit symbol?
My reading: 8613.9 gal
